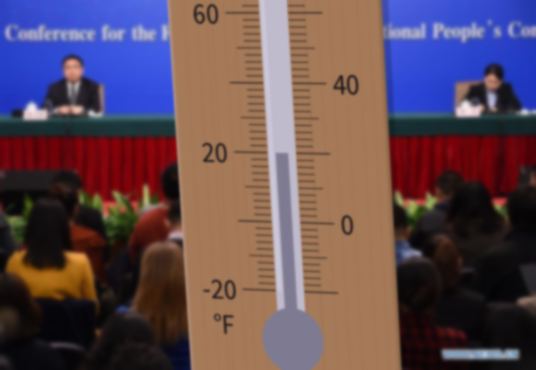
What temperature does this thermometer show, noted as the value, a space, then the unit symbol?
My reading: 20 °F
